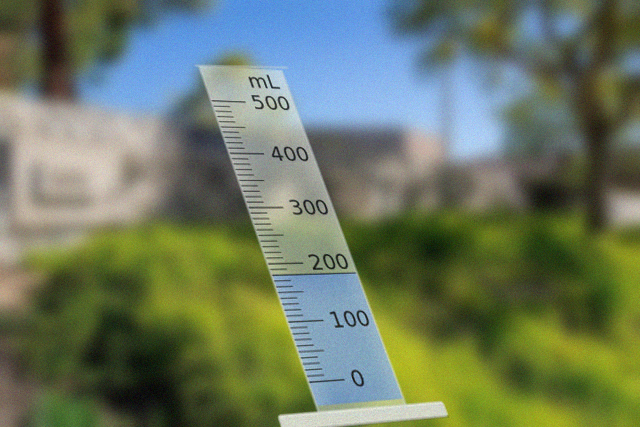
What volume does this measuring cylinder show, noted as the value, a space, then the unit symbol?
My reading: 180 mL
